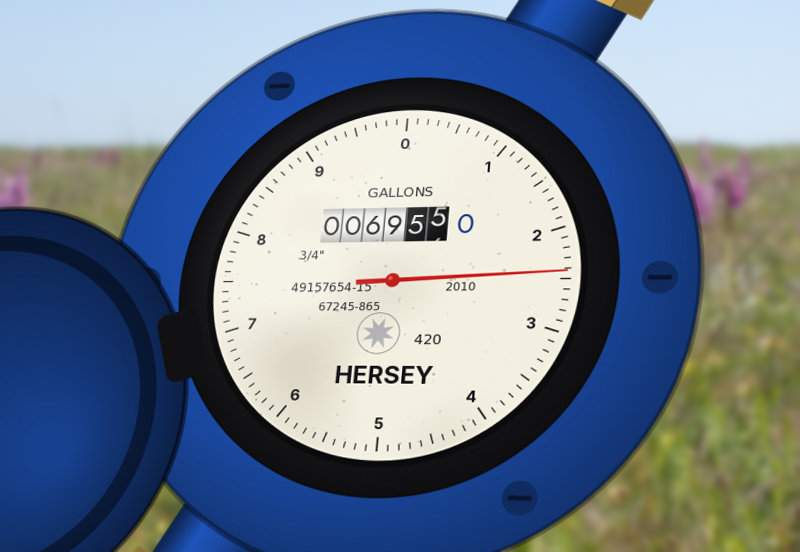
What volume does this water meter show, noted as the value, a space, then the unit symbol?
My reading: 69552.4 gal
